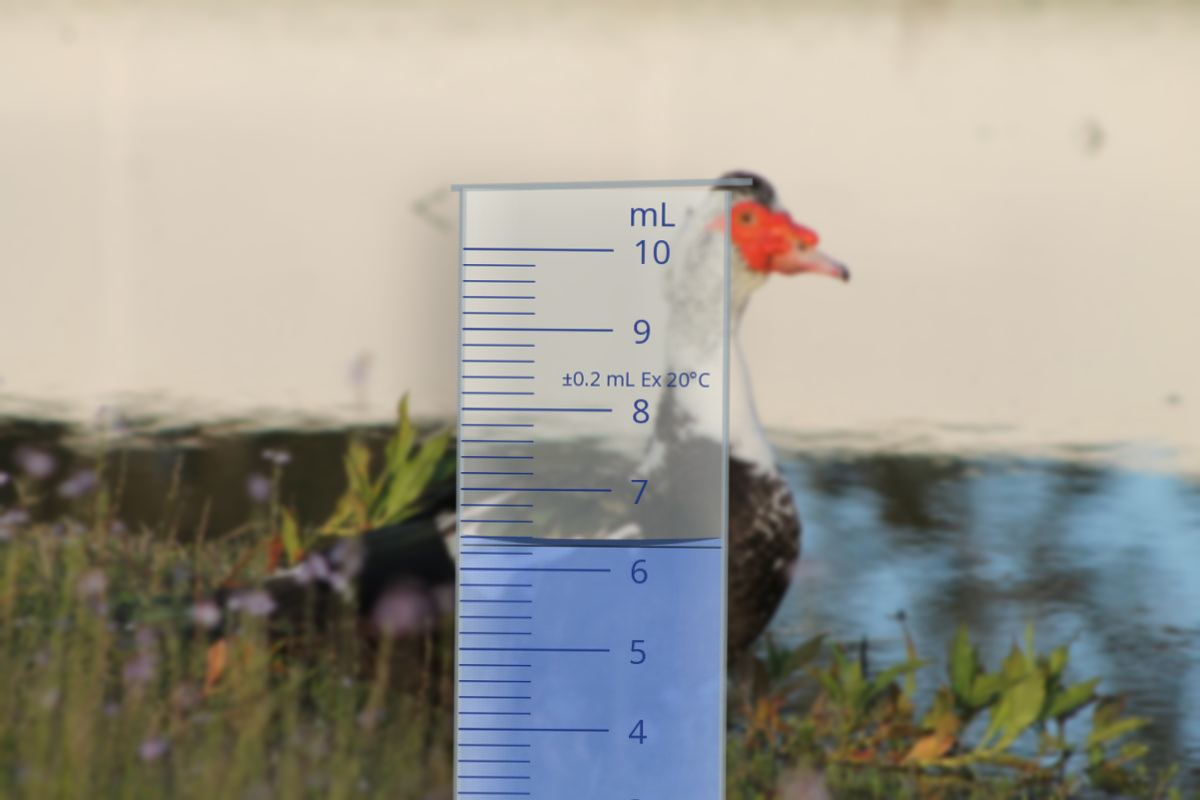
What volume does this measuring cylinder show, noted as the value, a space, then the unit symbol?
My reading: 6.3 mL
